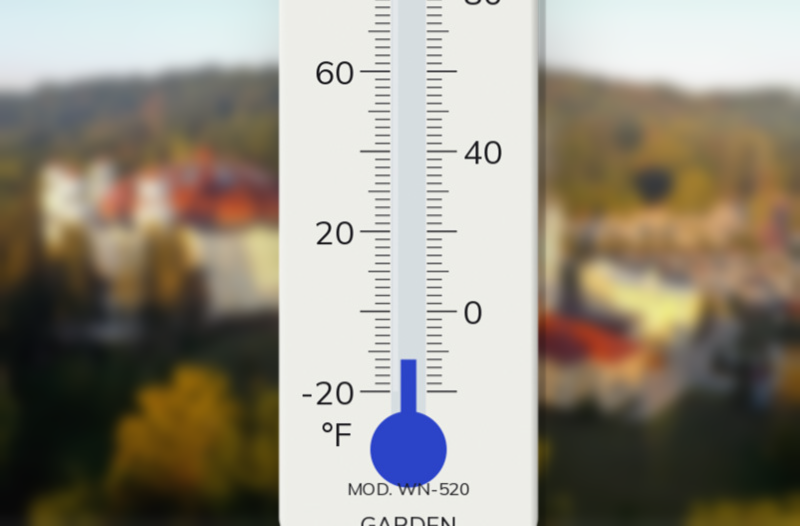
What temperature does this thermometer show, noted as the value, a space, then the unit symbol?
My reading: -12 °F
